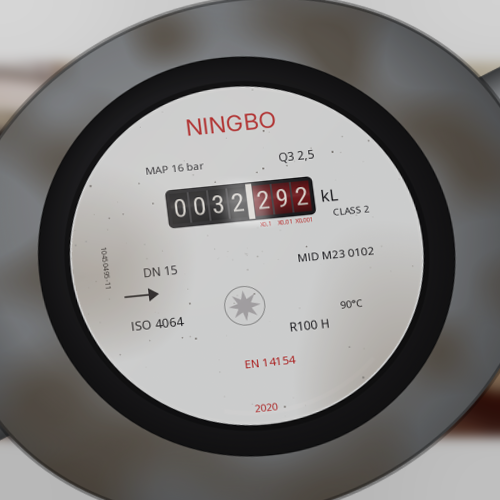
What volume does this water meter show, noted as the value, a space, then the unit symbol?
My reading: 32.292 kL
